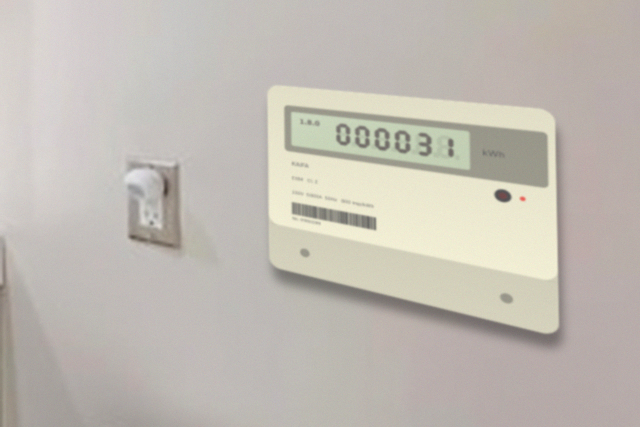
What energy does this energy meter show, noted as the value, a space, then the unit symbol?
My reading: 31 kWh
